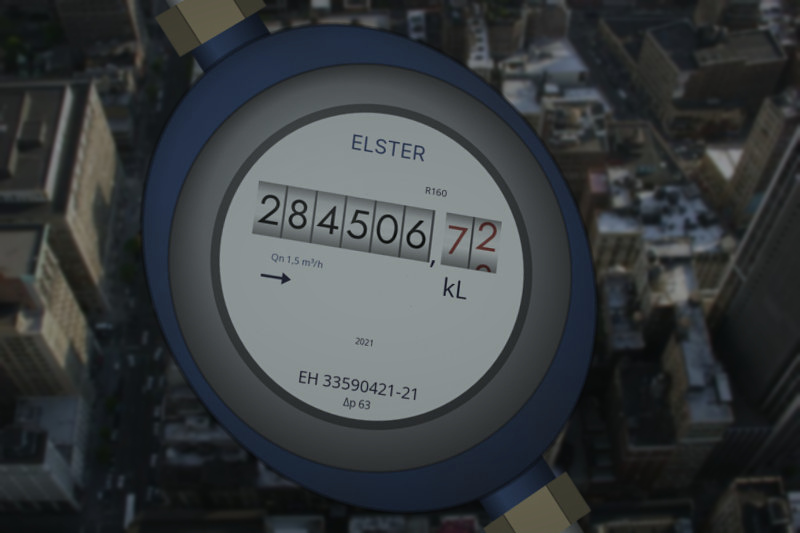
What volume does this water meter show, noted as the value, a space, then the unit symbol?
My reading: 284506.72 kL
